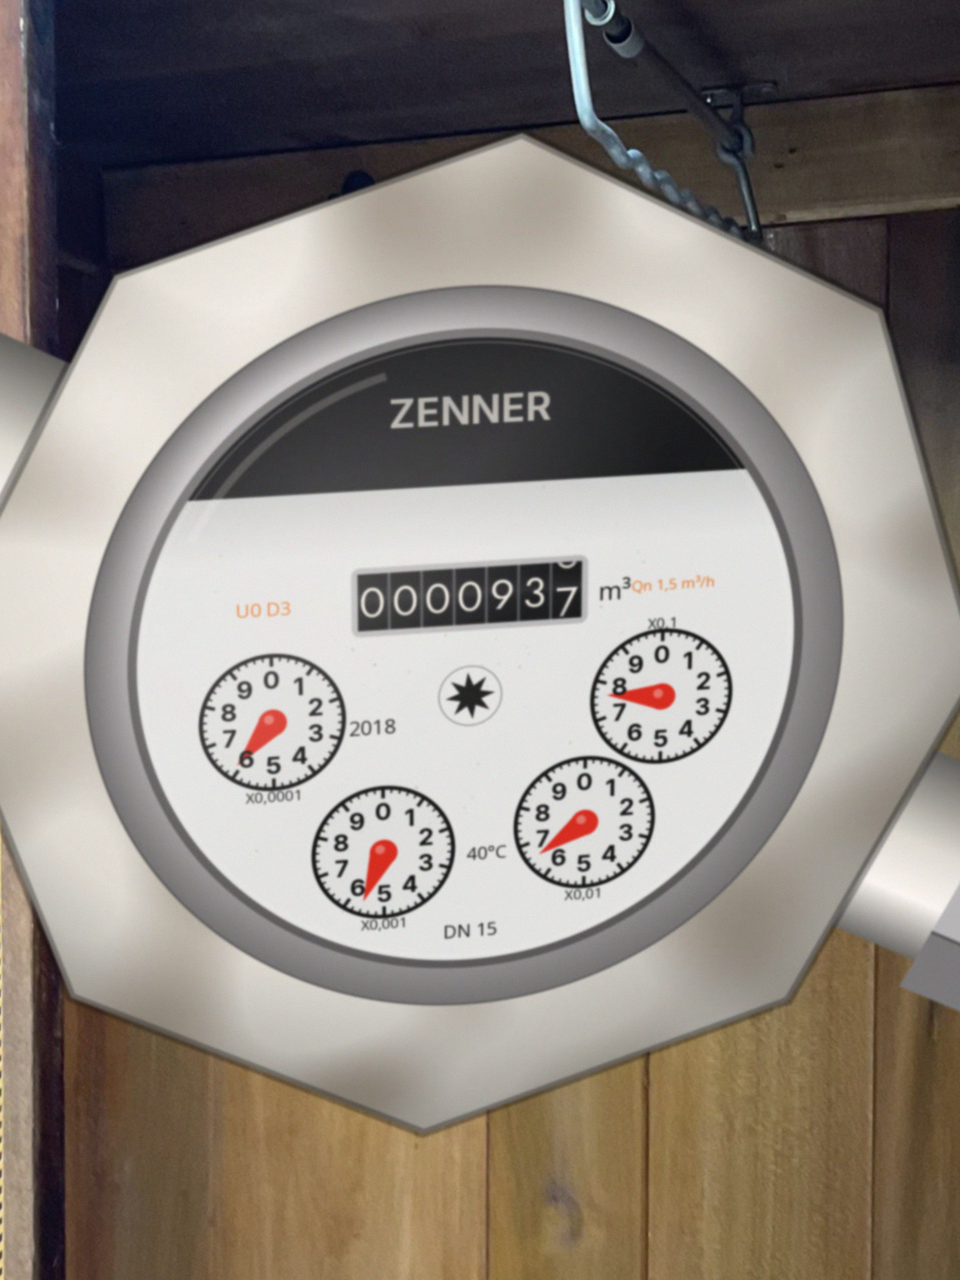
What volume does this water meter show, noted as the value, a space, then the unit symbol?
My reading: 936.7656 m³
